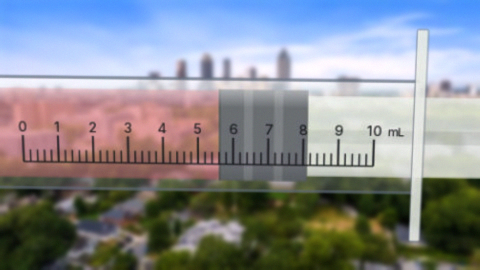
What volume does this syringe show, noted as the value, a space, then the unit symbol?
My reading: 5.6 mL
